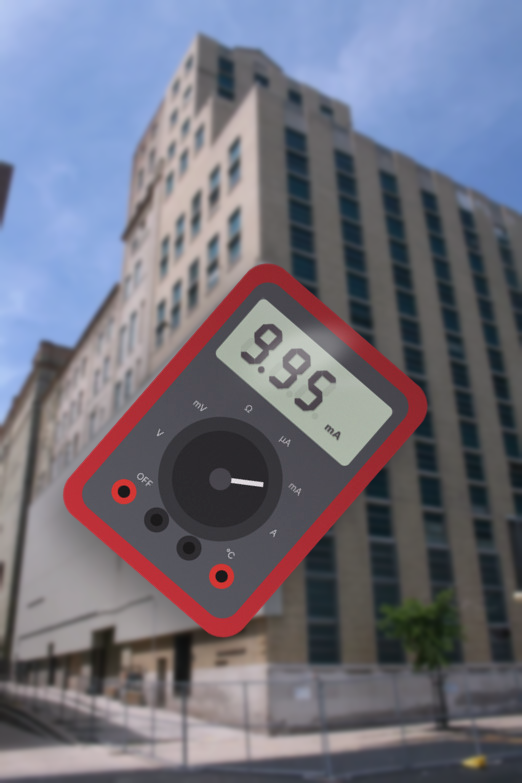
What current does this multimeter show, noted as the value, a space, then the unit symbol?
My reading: 9.95 mA
